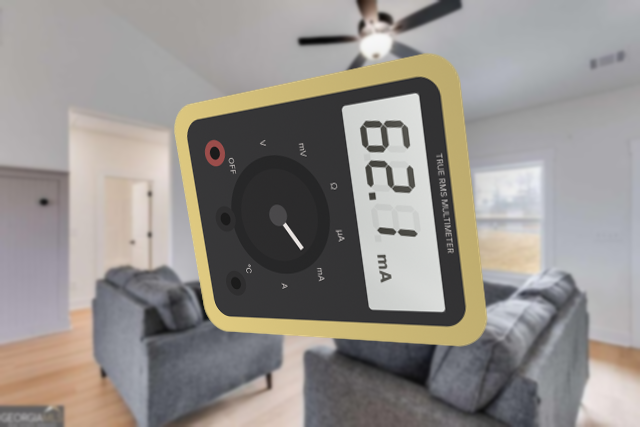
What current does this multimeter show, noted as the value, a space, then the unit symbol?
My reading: 62.1 mA
